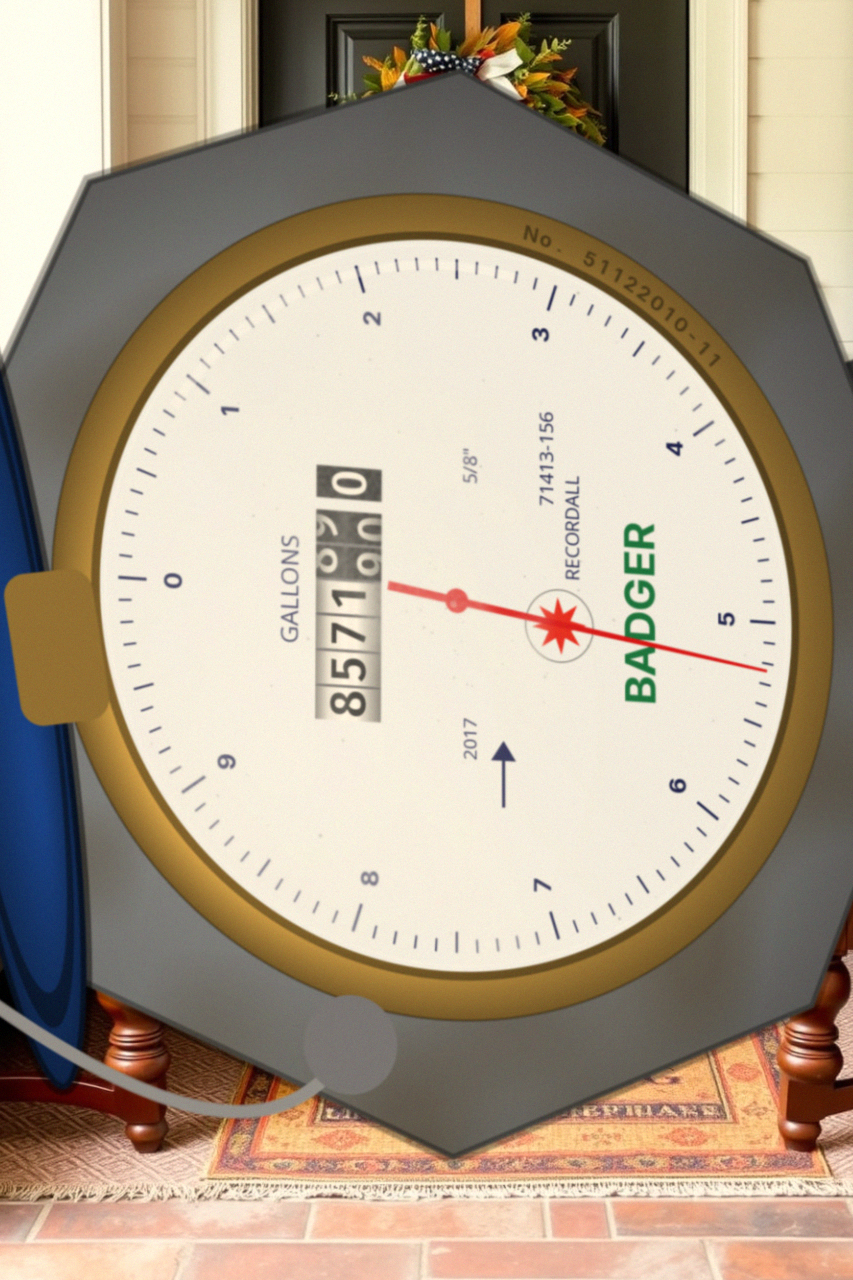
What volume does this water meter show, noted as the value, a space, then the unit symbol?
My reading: 8571895.2 gal
